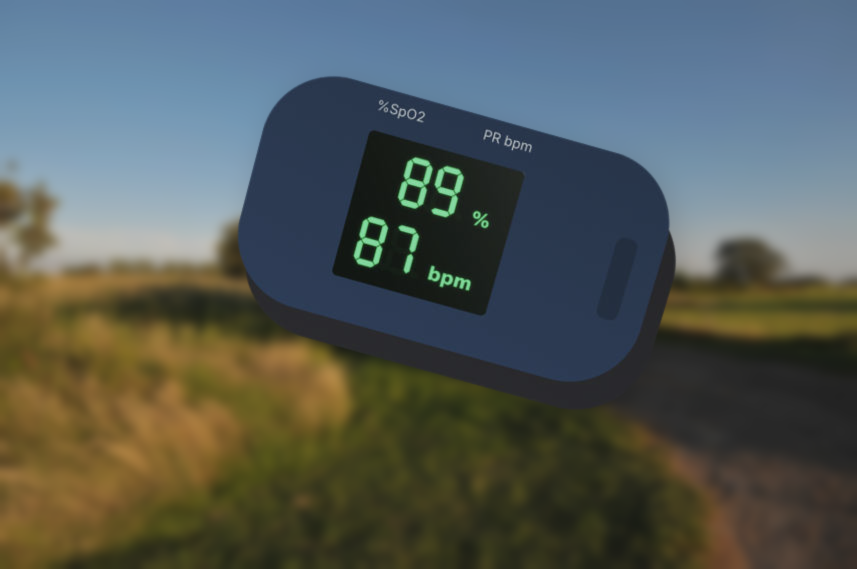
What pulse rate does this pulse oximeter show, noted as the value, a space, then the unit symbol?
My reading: 87 bpm
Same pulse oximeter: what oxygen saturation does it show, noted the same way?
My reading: 89 %
